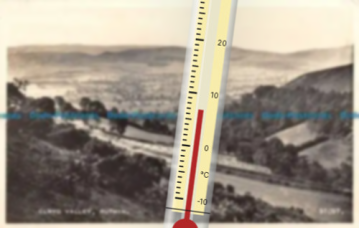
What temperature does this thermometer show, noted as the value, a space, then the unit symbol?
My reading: 7 °C
